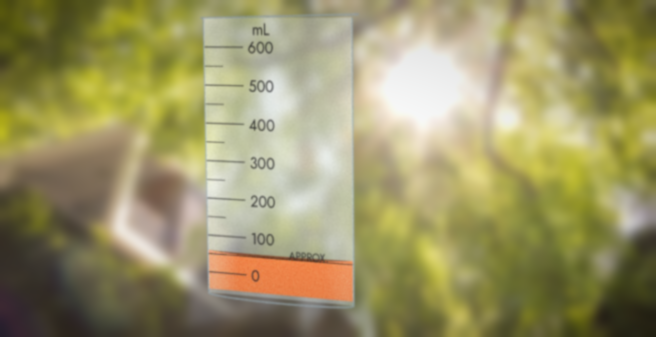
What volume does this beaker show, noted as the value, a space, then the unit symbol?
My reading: 50 mL
